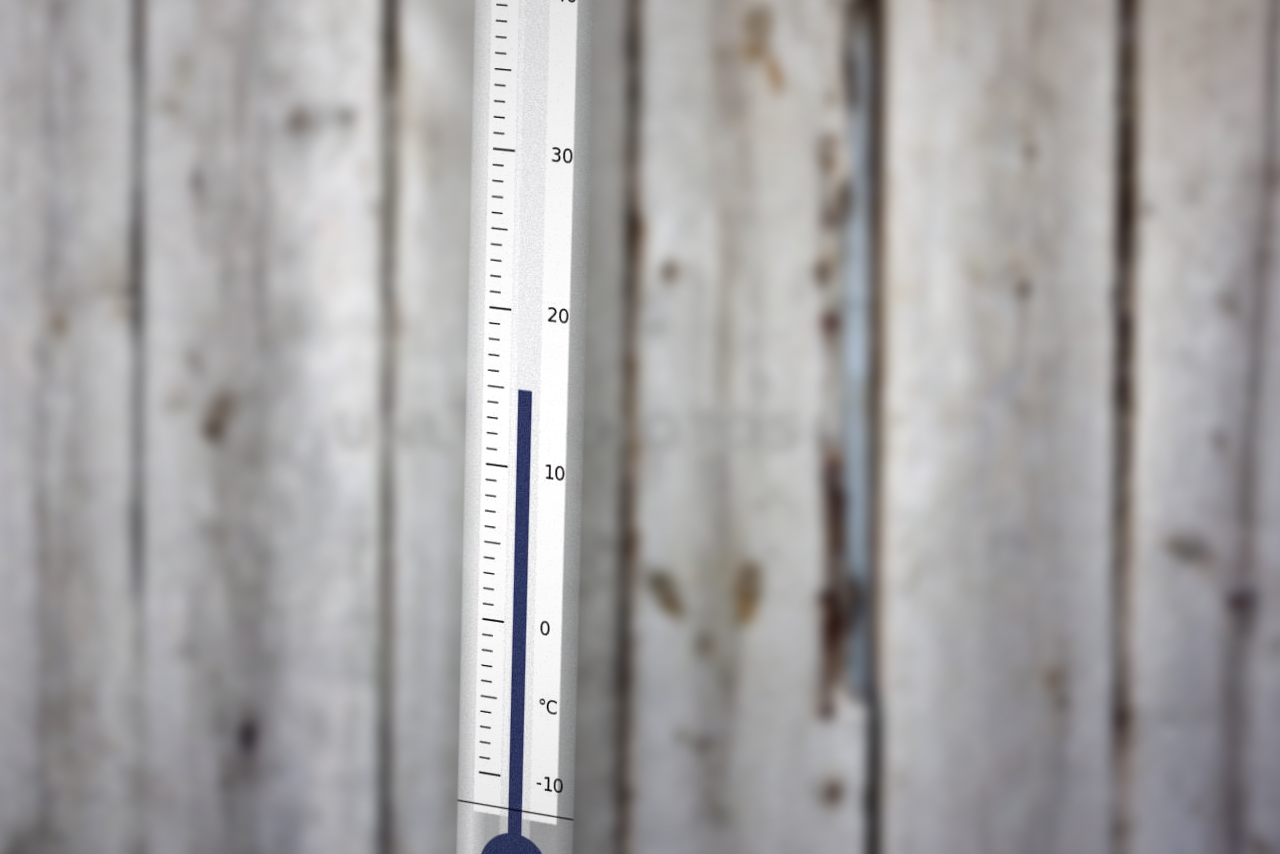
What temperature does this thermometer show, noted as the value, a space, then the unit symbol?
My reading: 15 °C
